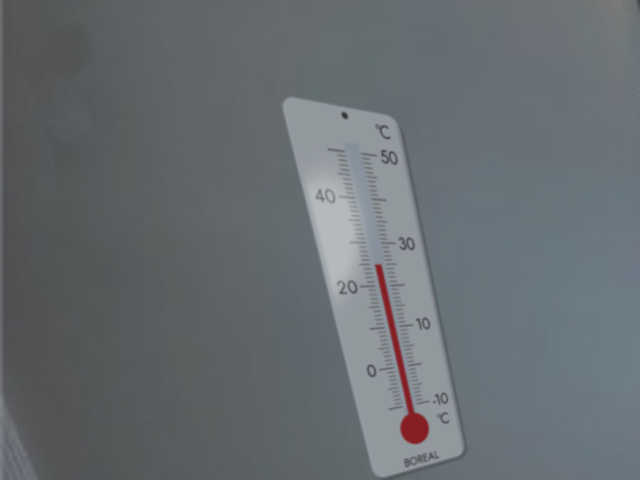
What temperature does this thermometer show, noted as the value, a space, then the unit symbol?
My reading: 25 °C
